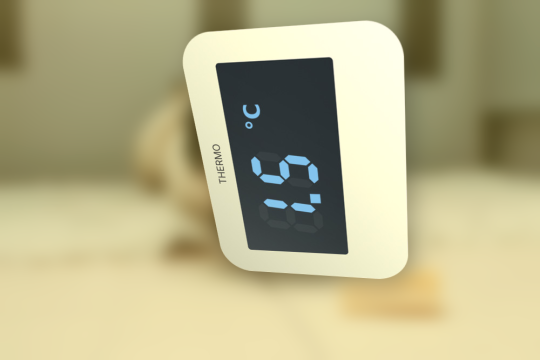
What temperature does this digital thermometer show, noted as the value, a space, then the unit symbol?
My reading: 1.5 °C
